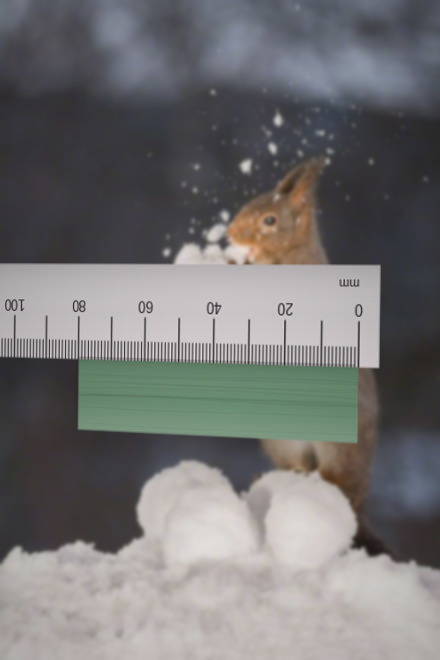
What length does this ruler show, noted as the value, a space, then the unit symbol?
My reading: 80 mm
